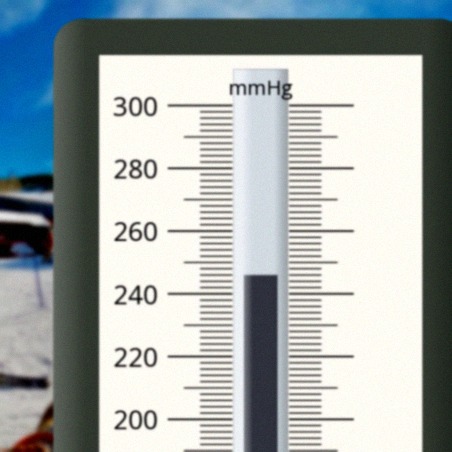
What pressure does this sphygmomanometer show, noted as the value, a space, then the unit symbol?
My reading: 246 mmHg
